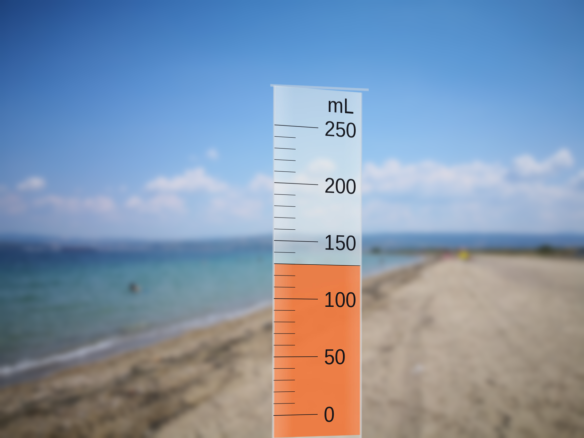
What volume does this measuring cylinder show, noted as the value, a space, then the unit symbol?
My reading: 130 mL
